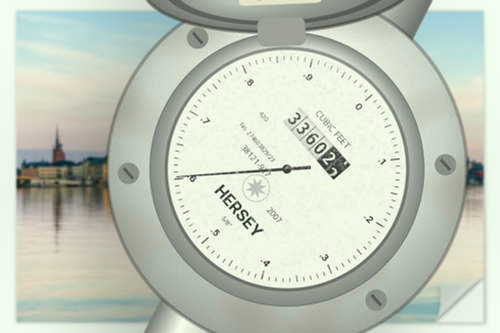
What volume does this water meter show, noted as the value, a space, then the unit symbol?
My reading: 336021.60 ft³
